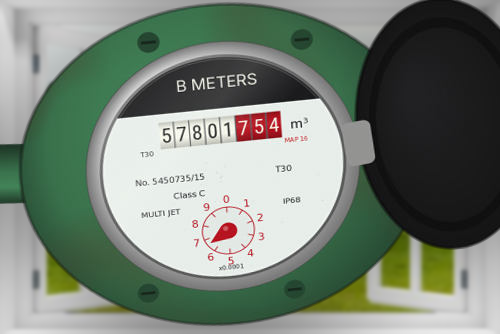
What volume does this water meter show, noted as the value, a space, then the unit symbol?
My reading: 57801.7546 m³
